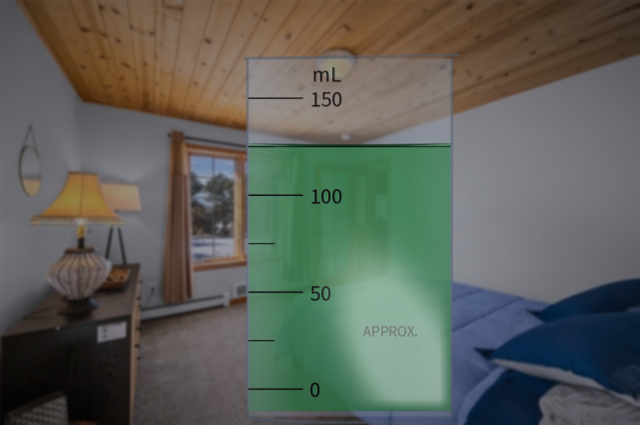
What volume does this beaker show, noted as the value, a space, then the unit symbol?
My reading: 125 mL
